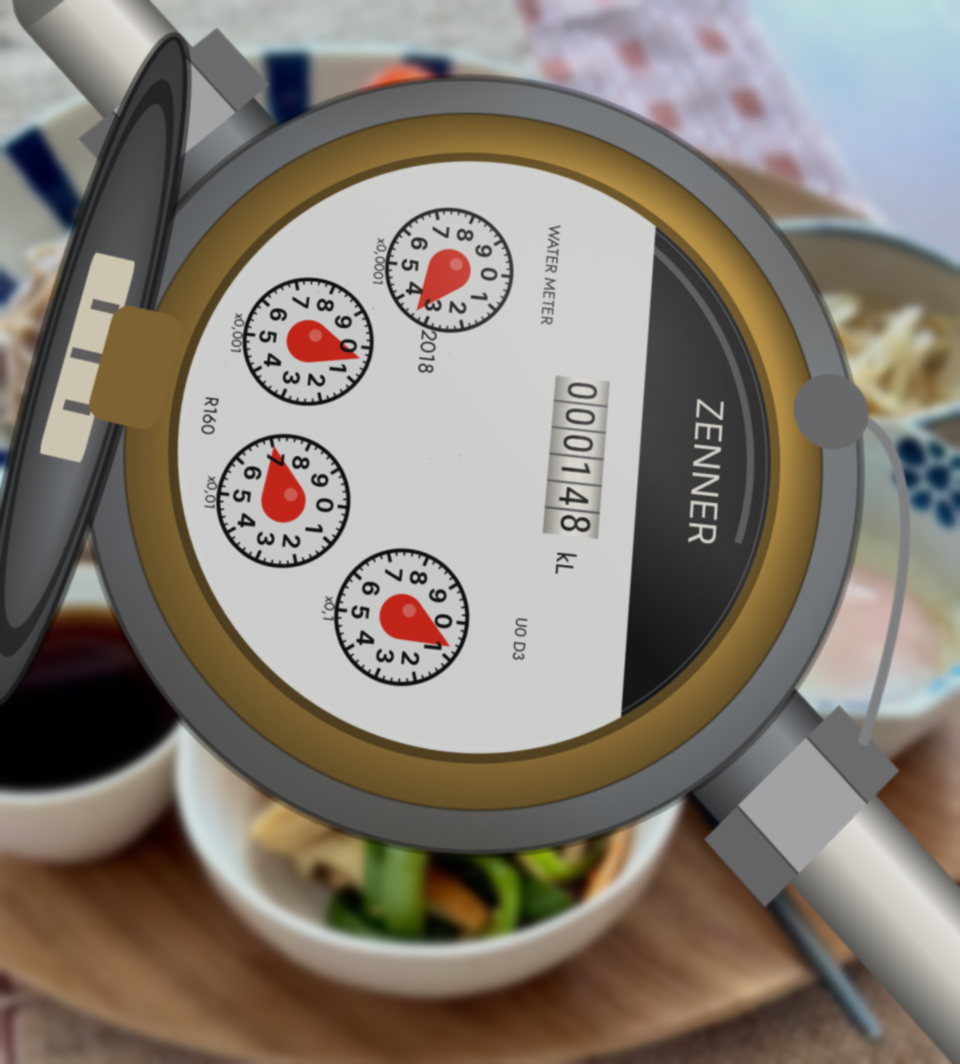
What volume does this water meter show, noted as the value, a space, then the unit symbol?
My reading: 148.0703 kL
